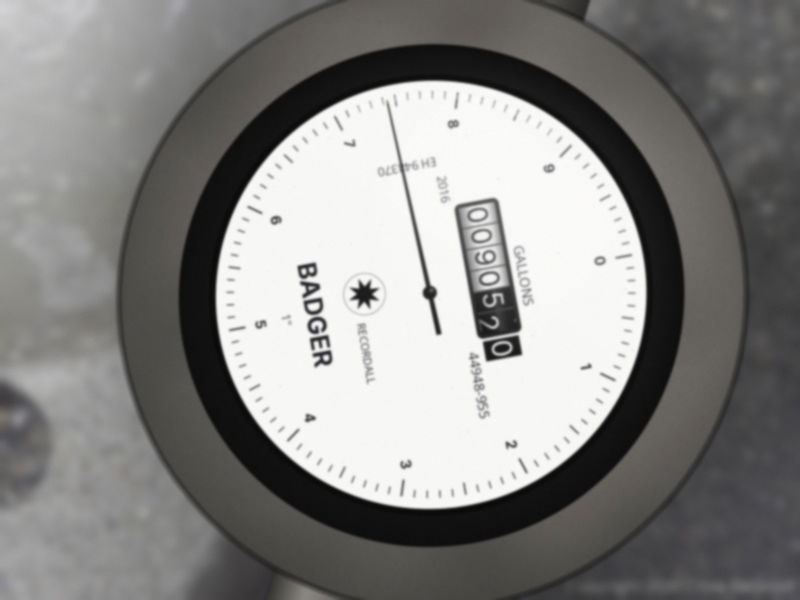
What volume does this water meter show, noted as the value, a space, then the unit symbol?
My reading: 90517.4 gal
